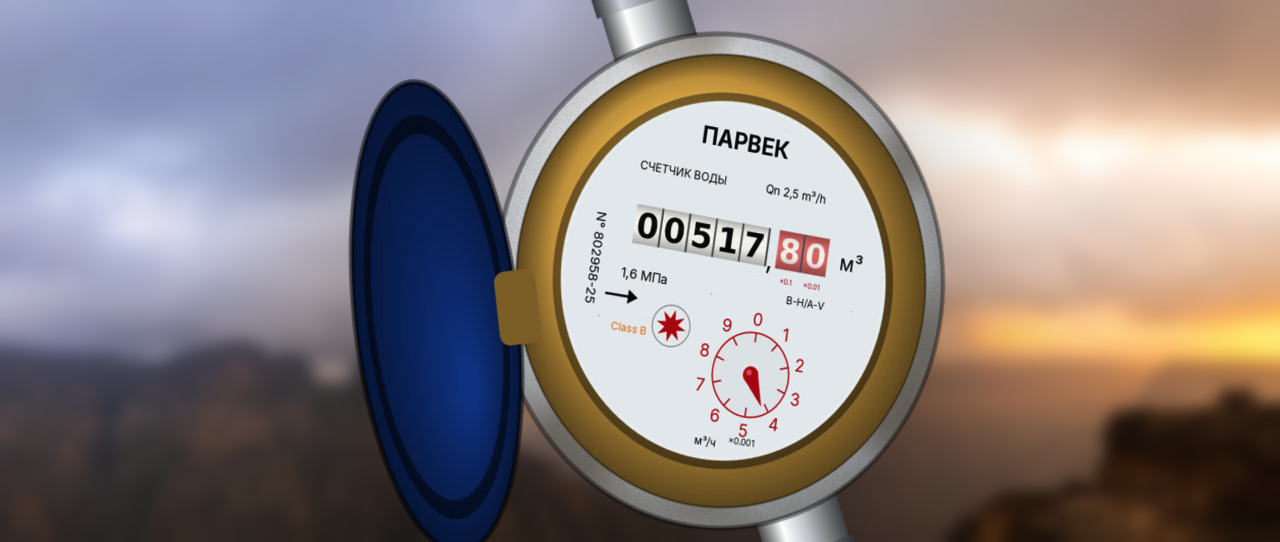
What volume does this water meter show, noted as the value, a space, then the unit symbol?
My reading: 517.804 m³
